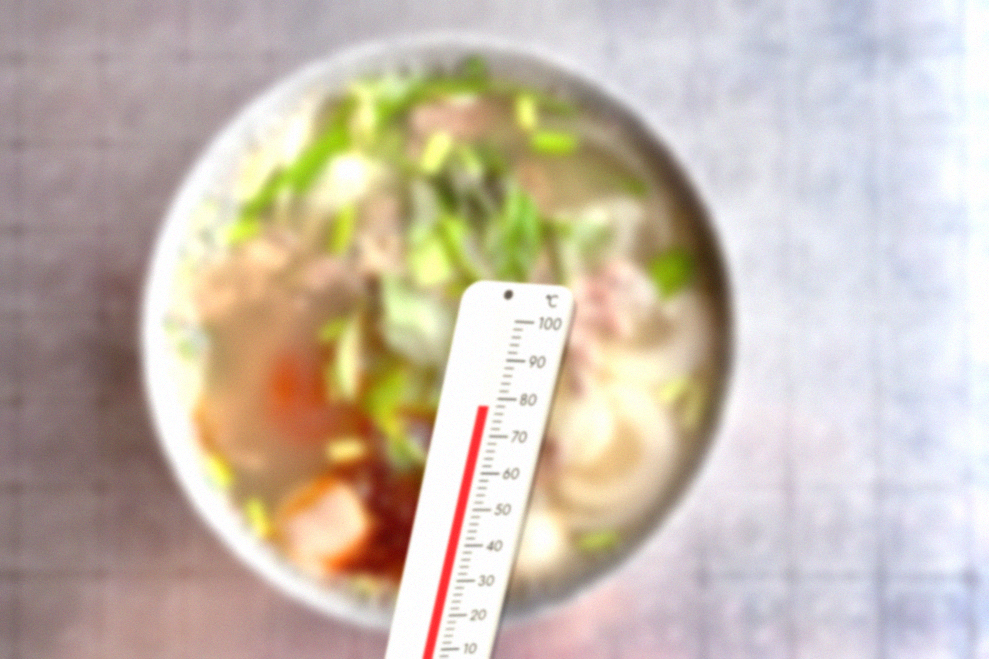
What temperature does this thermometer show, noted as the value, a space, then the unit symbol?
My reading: 78 °C
